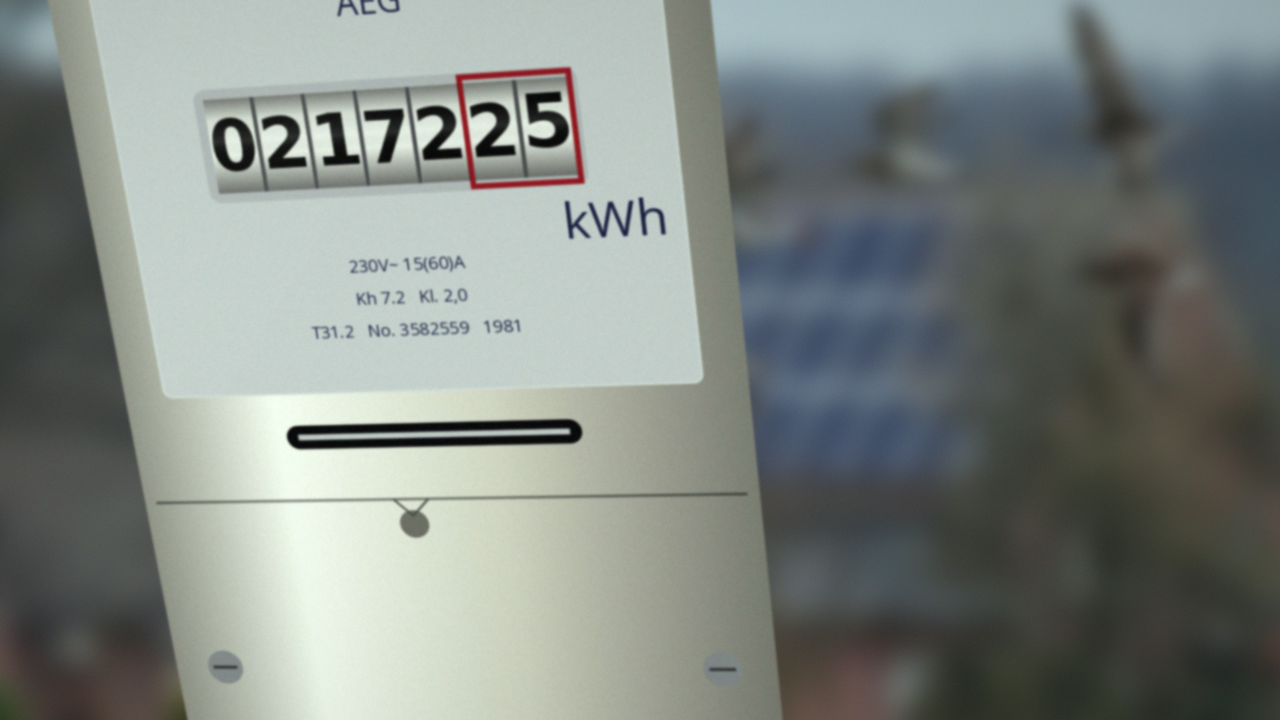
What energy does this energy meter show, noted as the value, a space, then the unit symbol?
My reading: 2172.25 kWh
